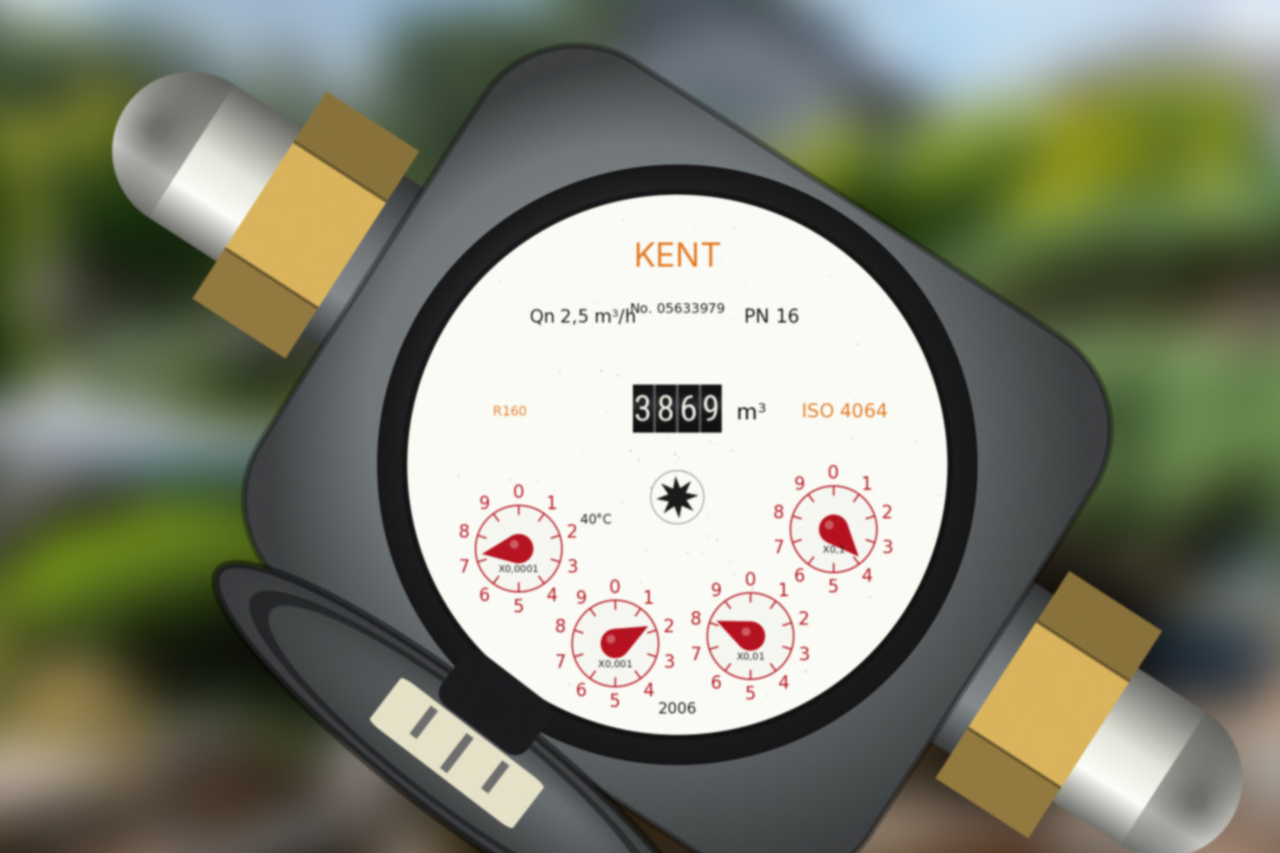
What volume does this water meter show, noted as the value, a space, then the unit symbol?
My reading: 3869.3817 m³
